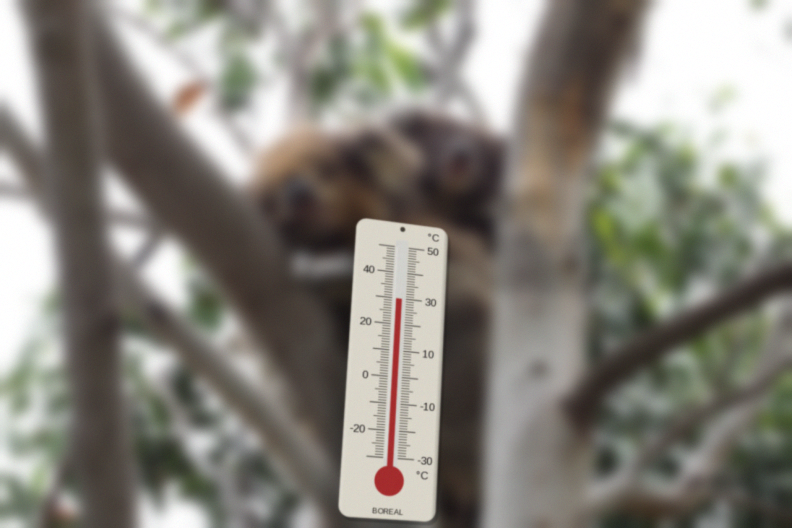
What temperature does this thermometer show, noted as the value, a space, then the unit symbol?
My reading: 30 °C
